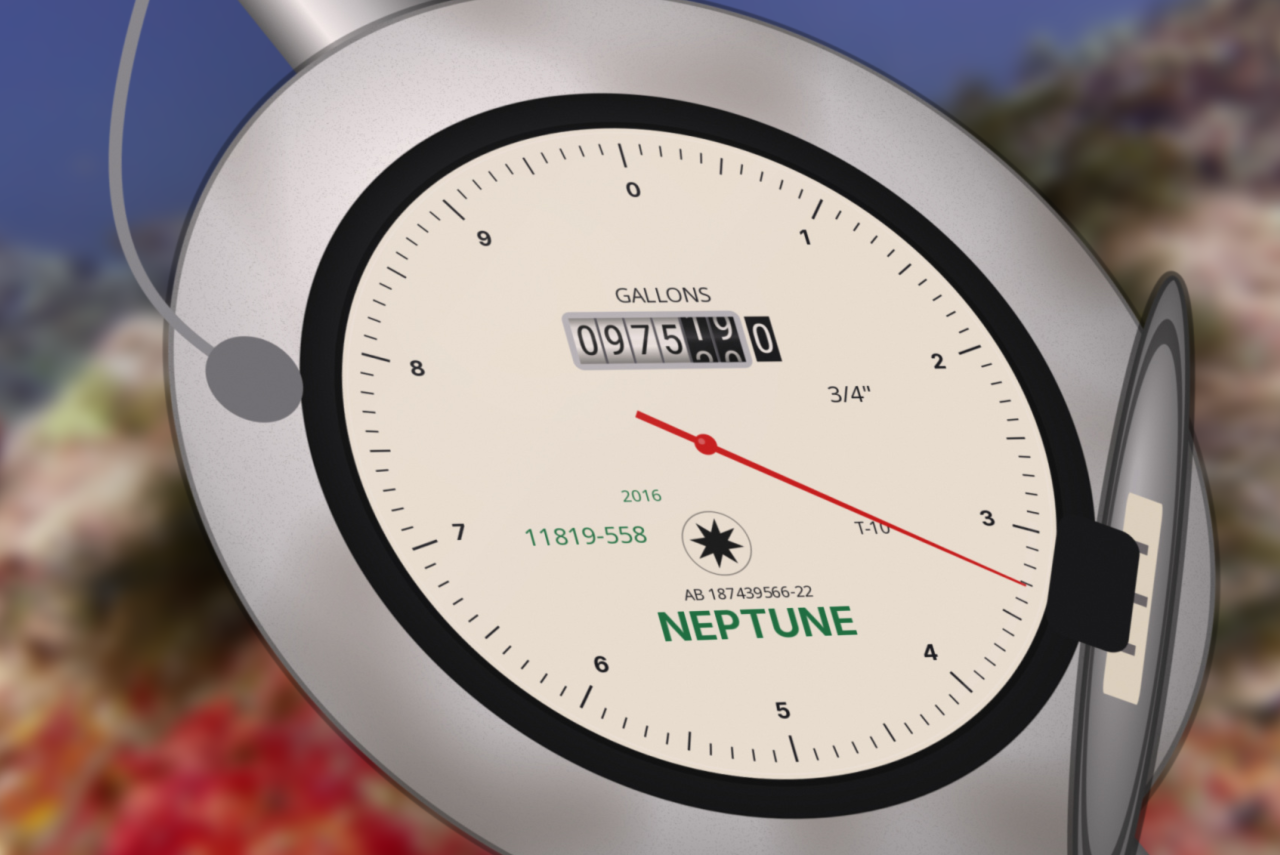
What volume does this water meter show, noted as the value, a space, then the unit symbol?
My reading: 975193.3 gal
